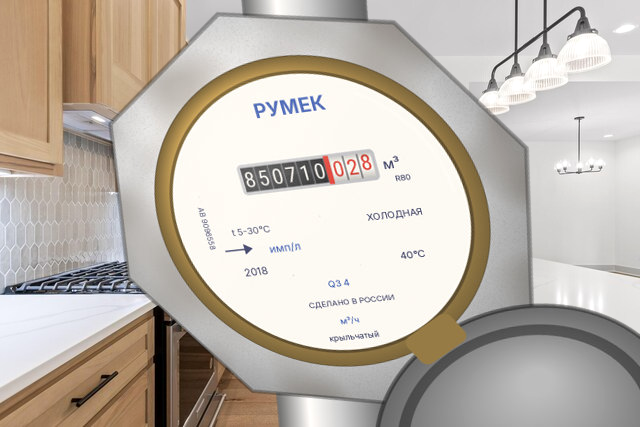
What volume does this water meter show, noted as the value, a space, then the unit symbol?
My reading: 850710.028 m³
